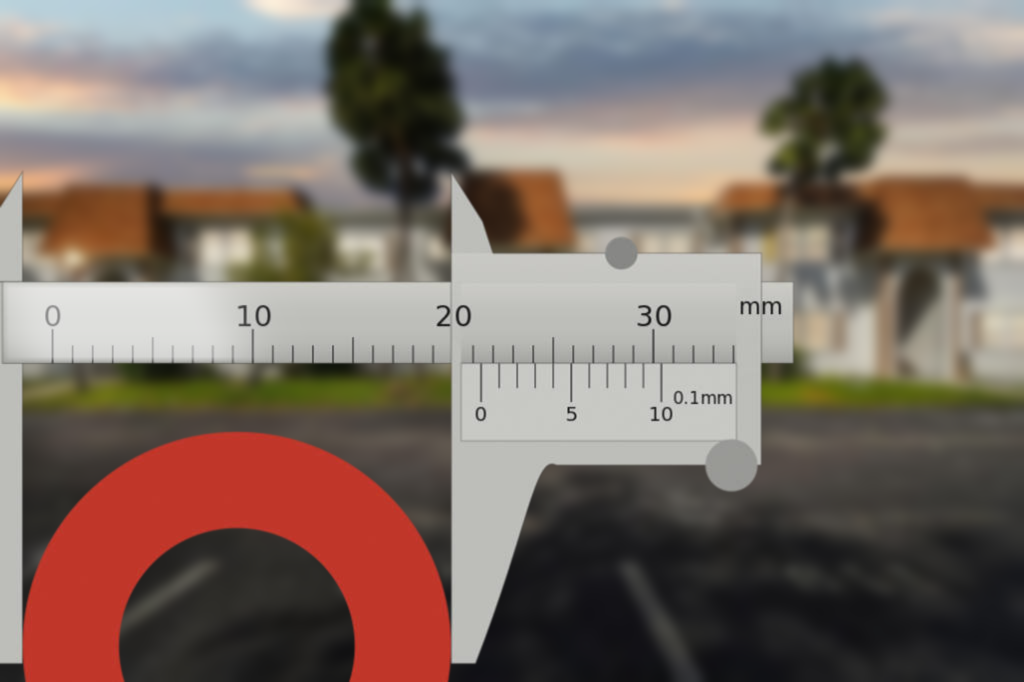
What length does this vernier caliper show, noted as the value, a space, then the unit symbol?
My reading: 21.4 mm
